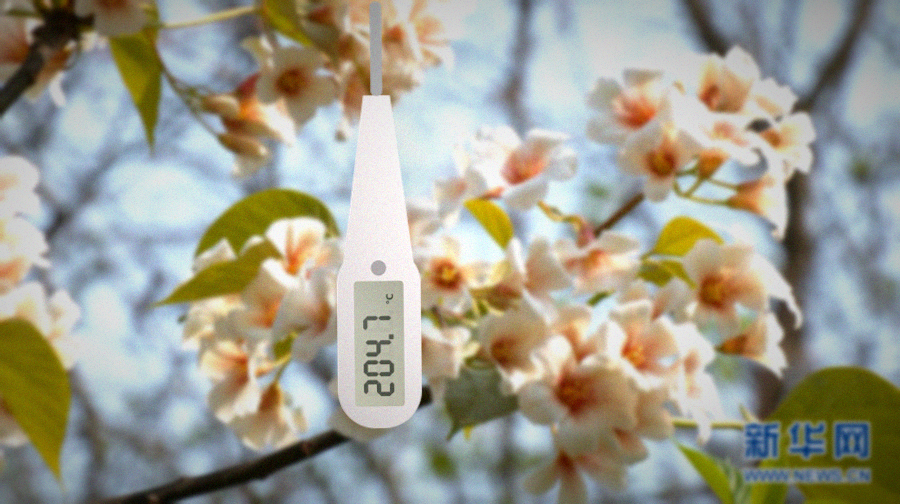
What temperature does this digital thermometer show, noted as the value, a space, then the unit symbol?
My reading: 204.7 °C
